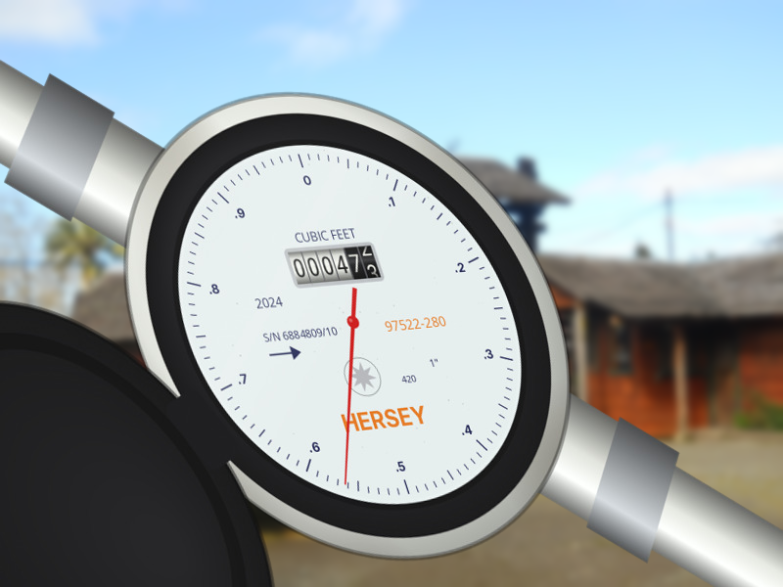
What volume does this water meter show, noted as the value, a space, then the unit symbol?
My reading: 472.56 ft³
